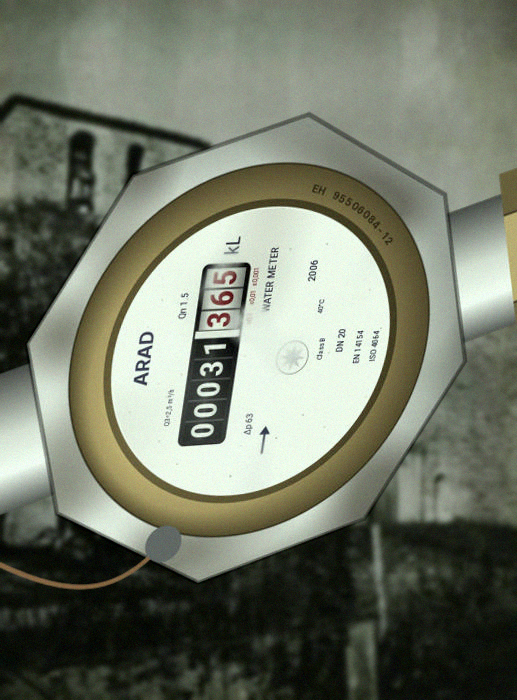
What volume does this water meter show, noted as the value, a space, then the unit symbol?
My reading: 31.365 kL
